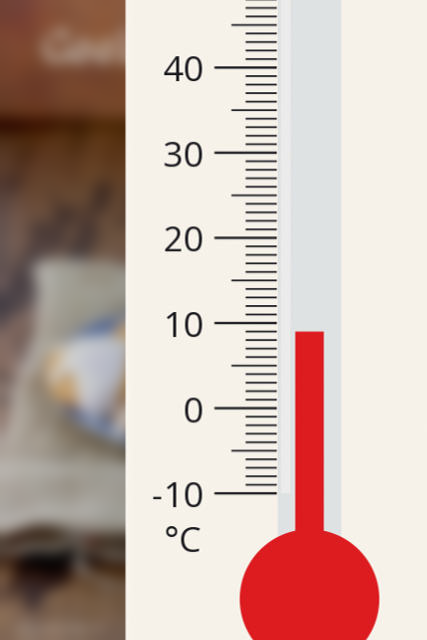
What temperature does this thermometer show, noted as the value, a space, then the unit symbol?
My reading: 9 °C
